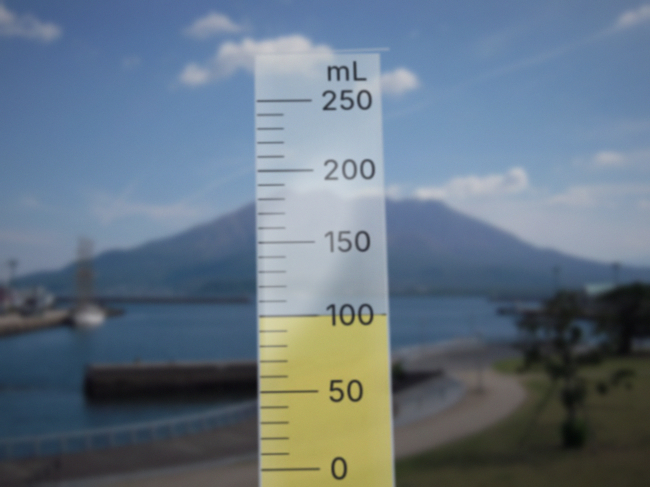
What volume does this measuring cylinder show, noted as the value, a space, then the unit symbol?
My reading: 100 mL
